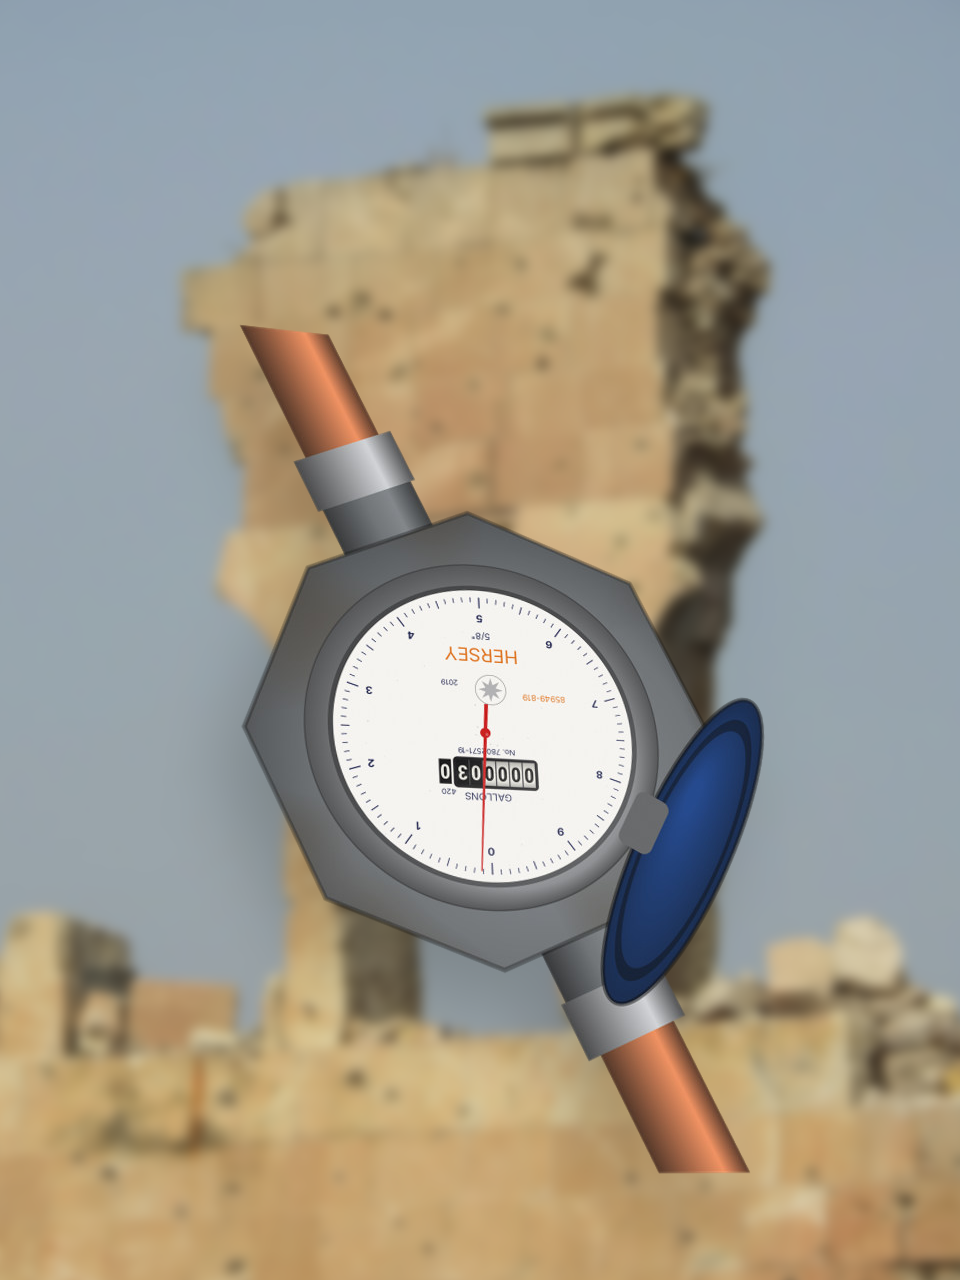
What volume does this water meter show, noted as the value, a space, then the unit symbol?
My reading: 30.1 gal
